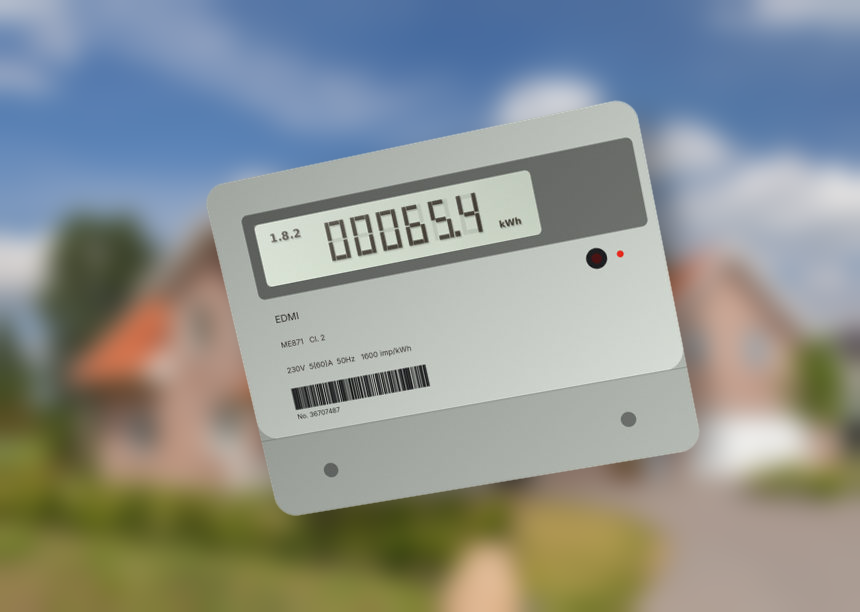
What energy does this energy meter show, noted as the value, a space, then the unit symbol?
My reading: 65.4 kWh
